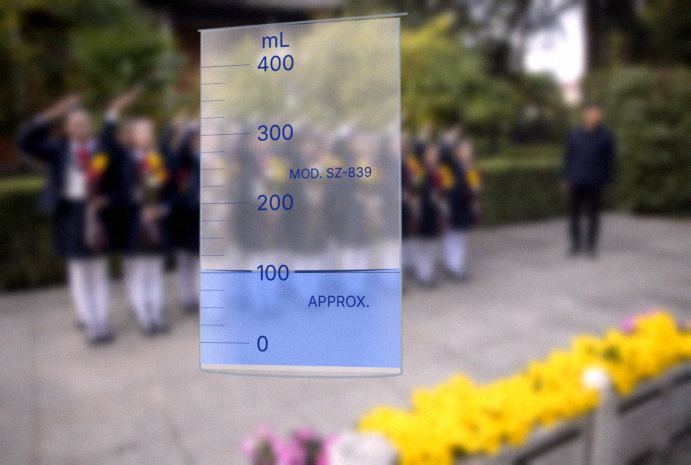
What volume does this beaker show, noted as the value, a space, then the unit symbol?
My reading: 100 mL
